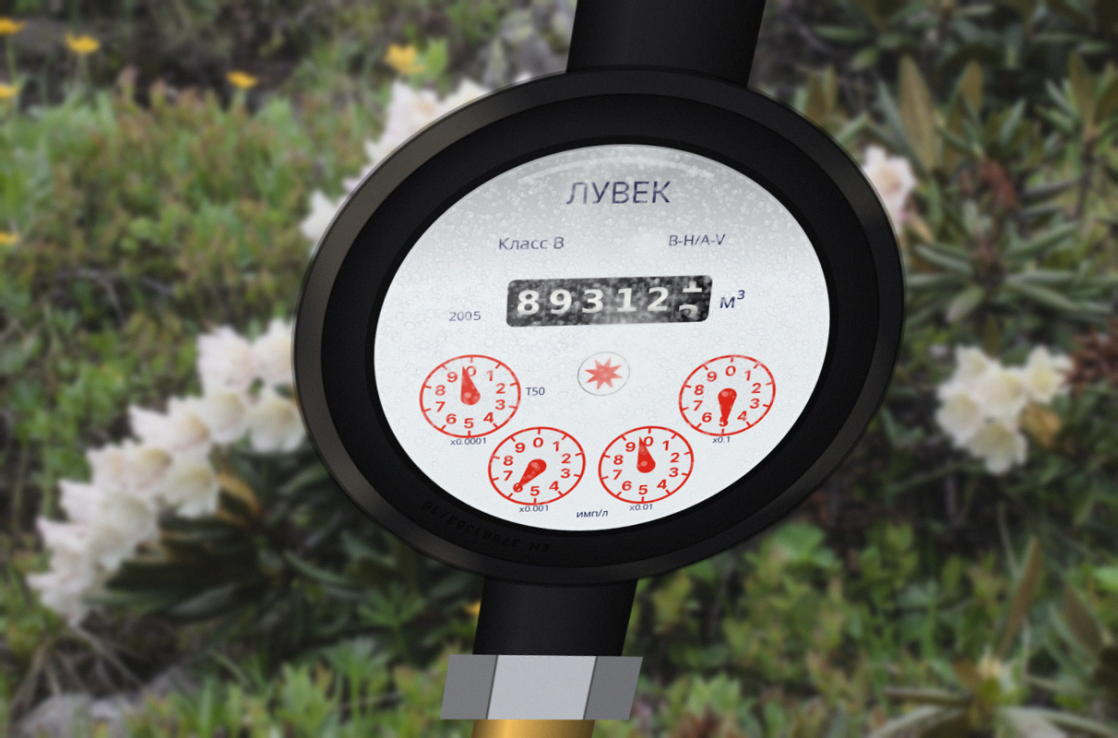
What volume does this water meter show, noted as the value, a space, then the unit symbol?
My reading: 893121.4959 m³
